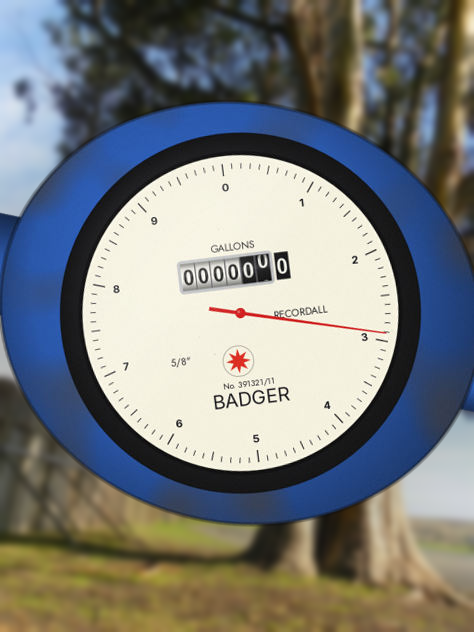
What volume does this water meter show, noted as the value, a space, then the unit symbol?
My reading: 2.9 gal
